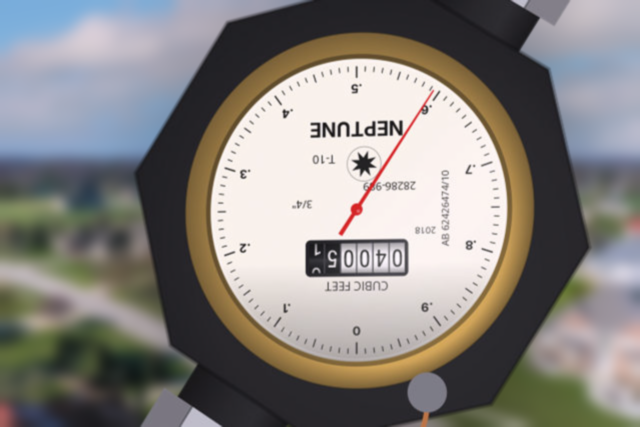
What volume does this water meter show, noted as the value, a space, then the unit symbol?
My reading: 40050.59 ft³
